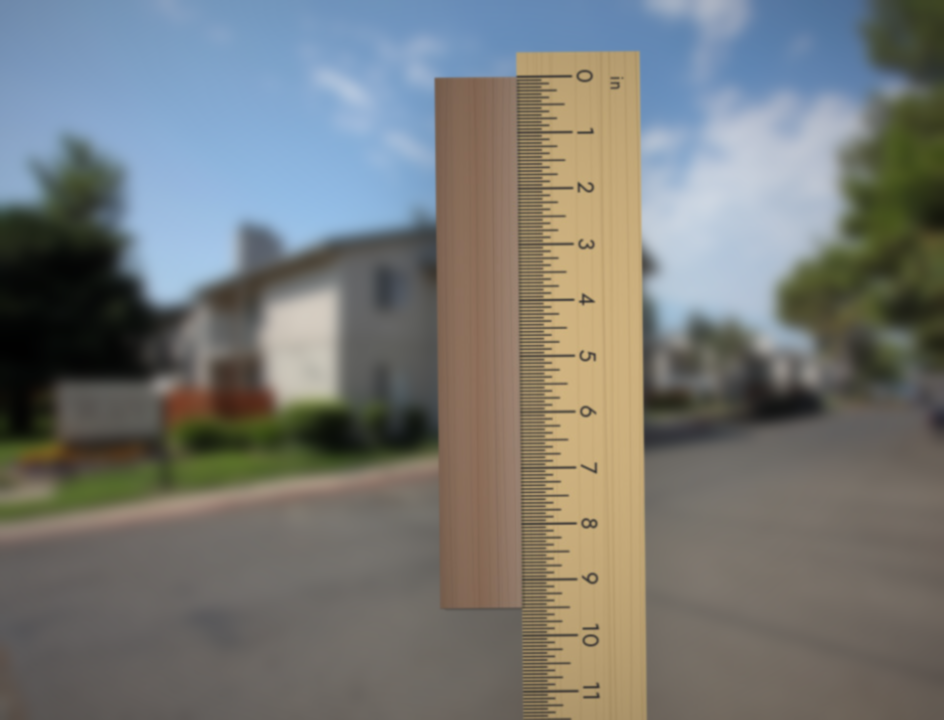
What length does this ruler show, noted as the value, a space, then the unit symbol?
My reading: 9.5 in
